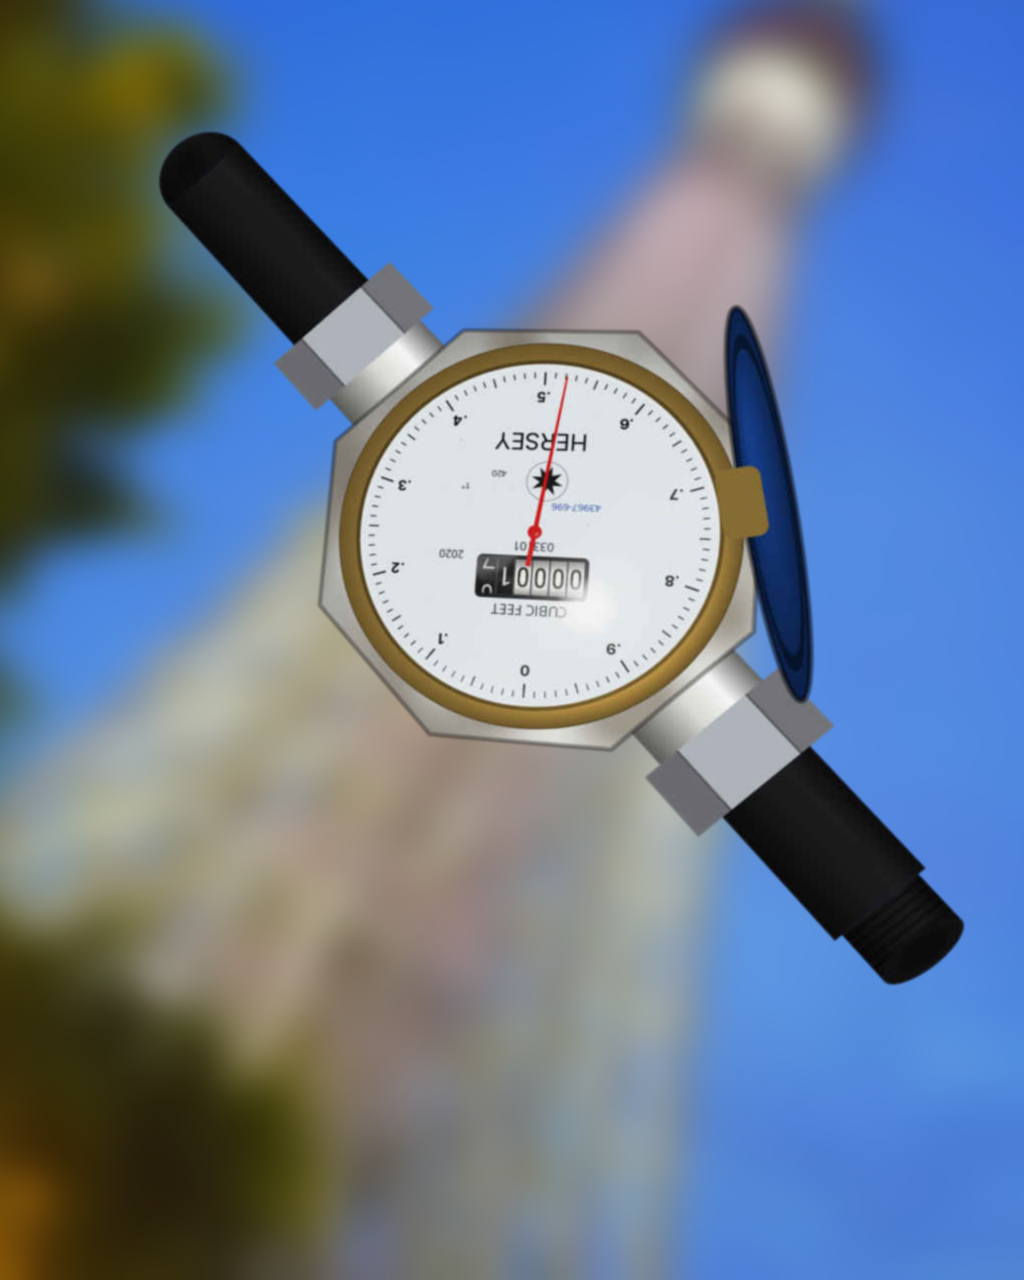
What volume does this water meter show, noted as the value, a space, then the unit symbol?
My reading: 16.52 ft³
